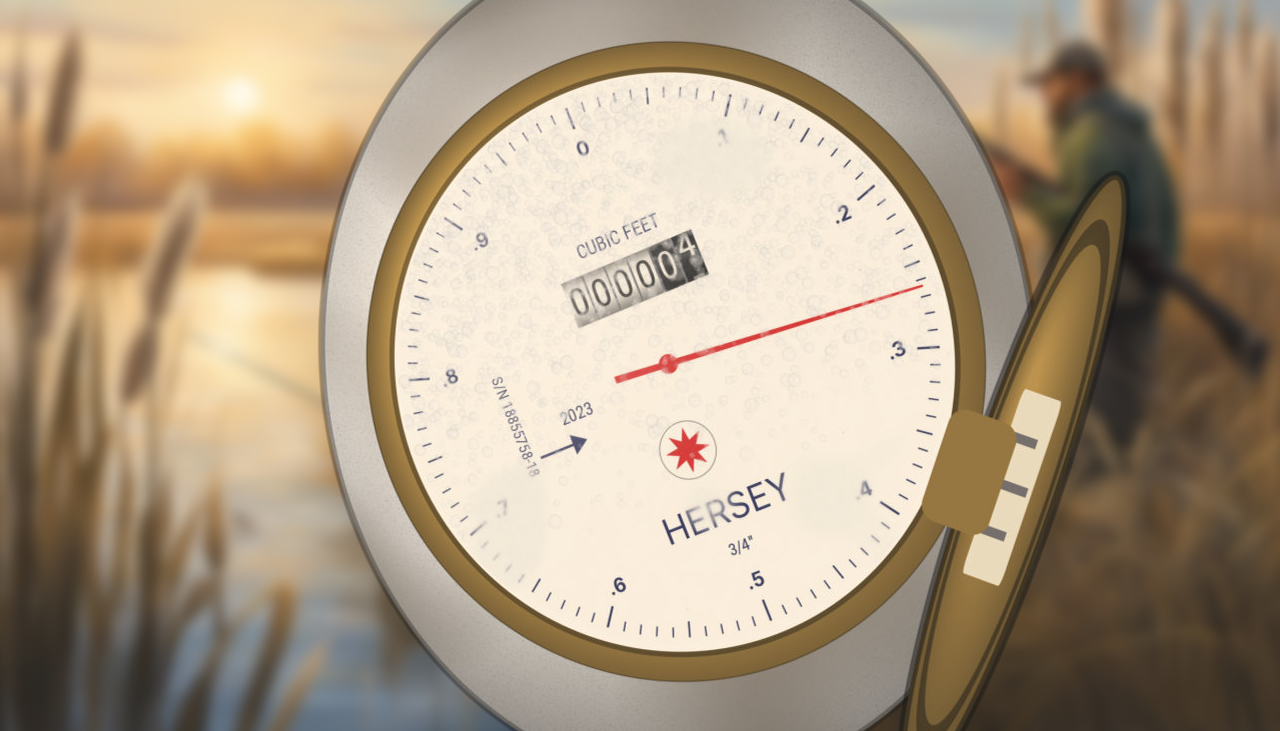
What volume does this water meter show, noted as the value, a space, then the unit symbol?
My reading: 4.26 ft³
